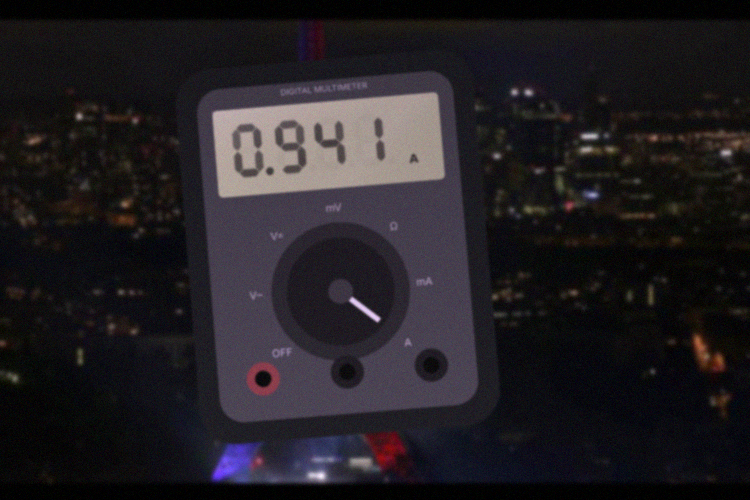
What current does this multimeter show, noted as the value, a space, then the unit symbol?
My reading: 0.941 A
